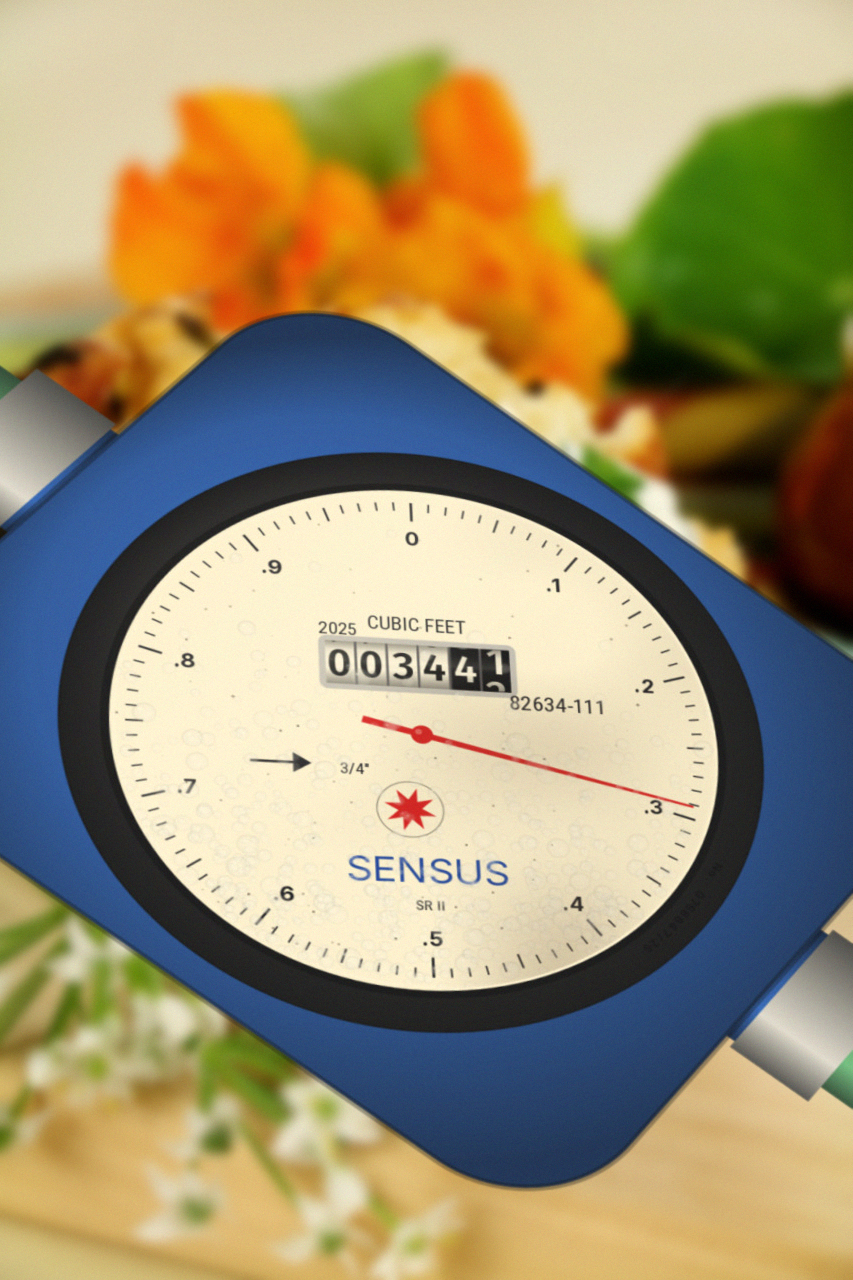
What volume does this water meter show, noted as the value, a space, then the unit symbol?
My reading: 3441.29 ft³
